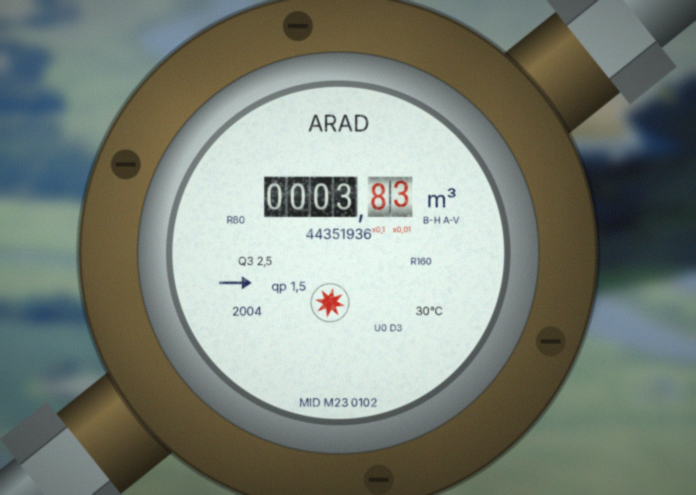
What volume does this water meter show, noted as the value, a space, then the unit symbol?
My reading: 3.83 m³
